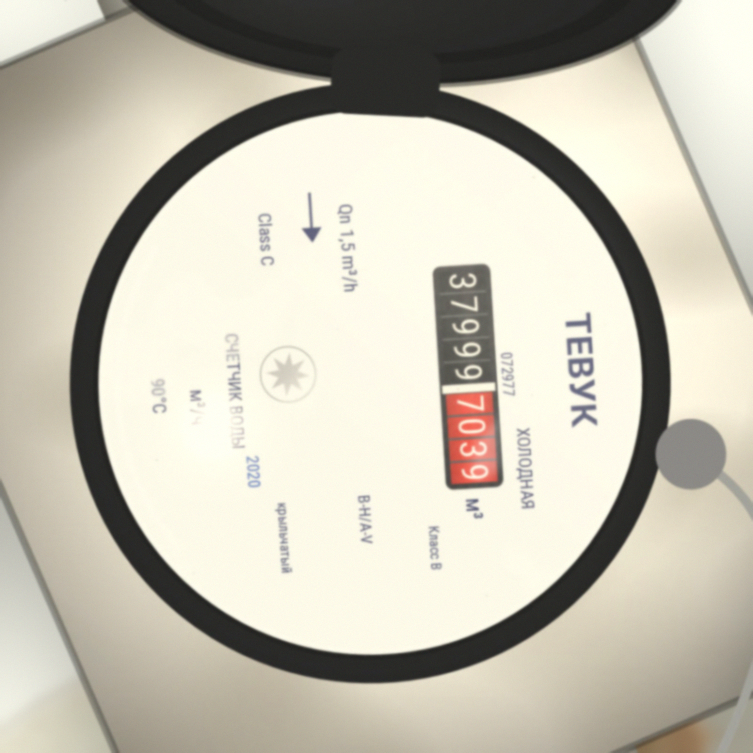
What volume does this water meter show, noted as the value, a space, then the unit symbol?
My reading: 37999.7039 m³
